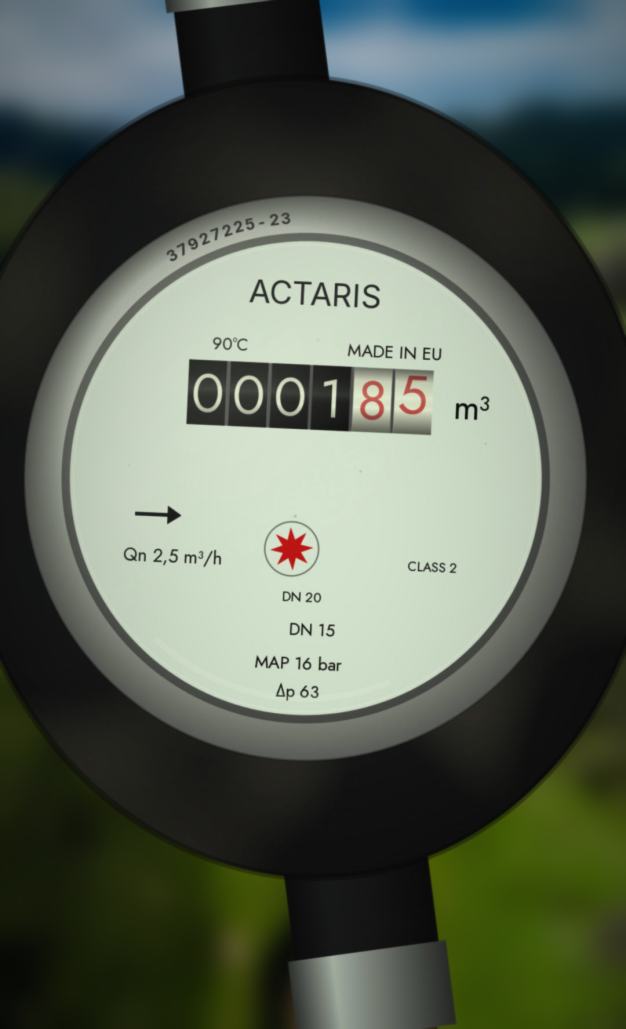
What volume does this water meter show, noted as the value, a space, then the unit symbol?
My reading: 1.85 m³
